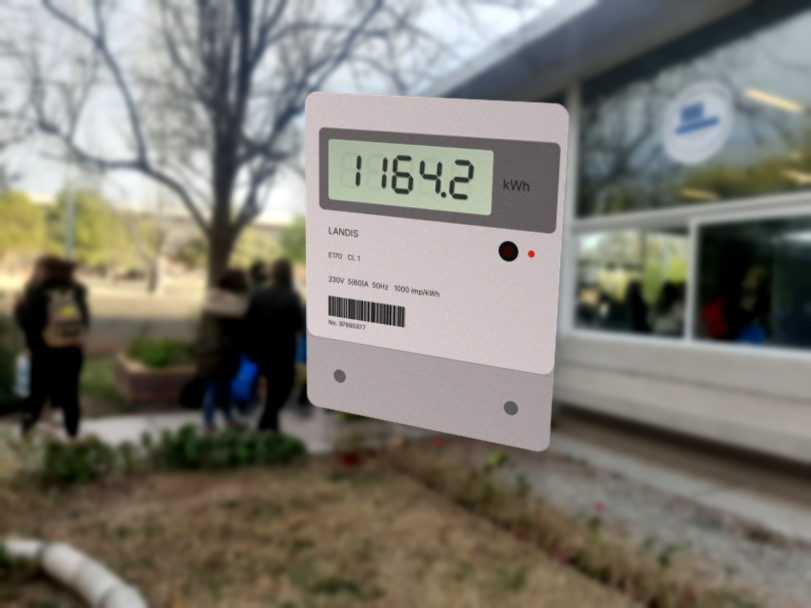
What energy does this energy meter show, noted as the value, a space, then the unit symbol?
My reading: 1164.2 kWh
